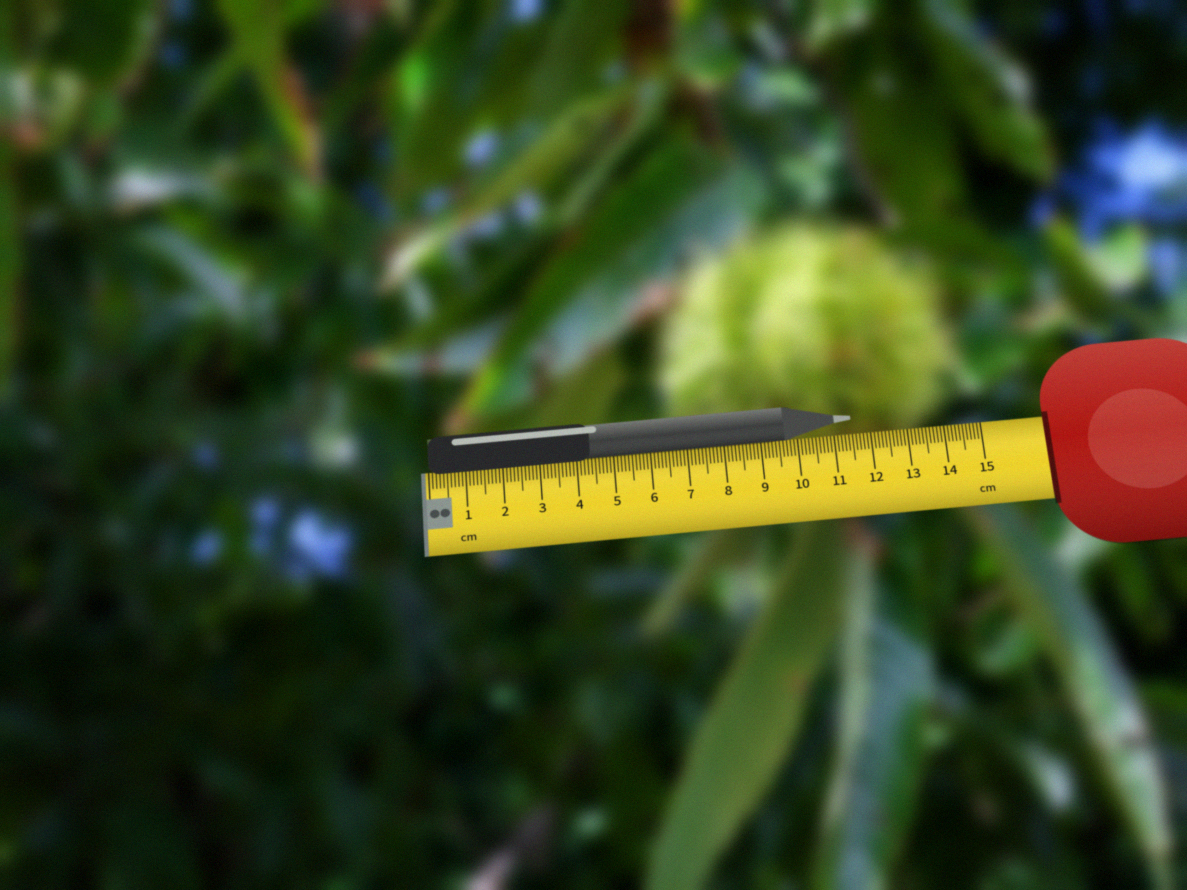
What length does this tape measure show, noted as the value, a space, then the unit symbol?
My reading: 11.5 cm
